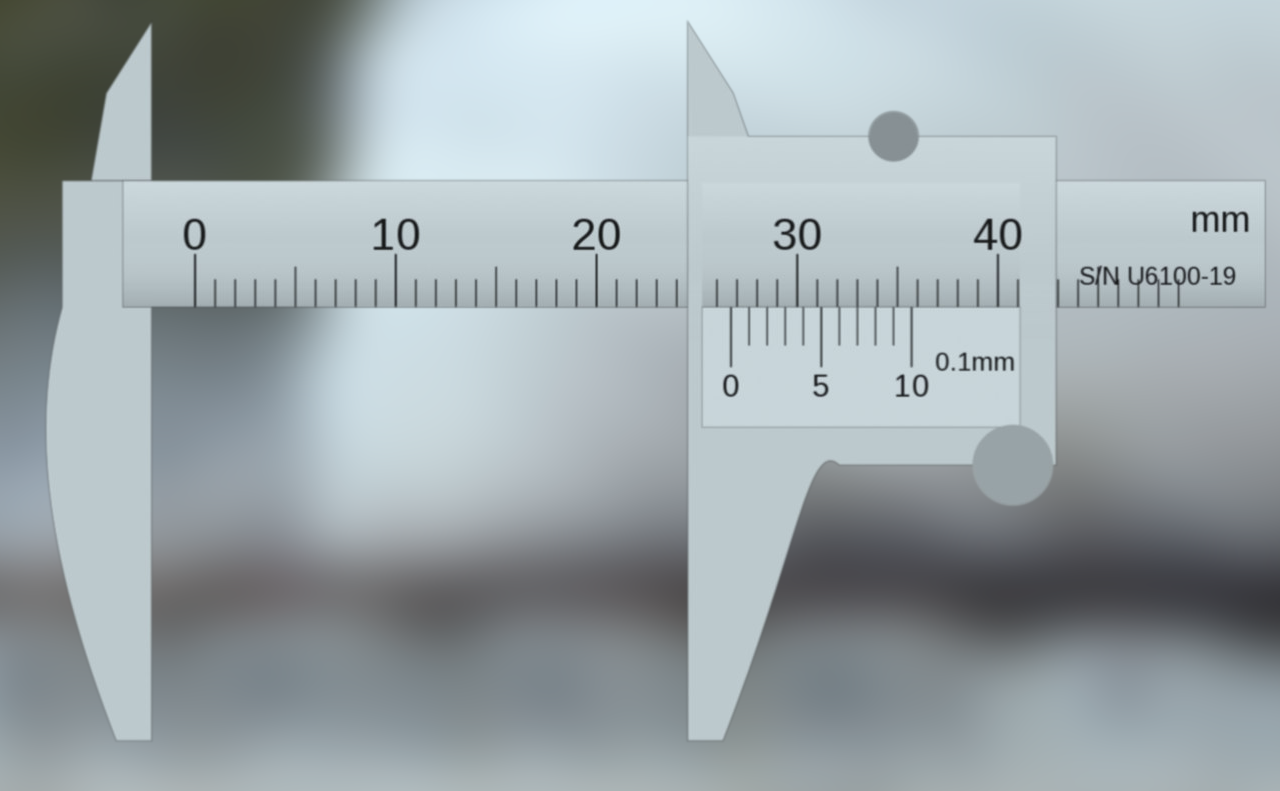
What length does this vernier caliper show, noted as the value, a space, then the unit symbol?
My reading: 26.7 mm
